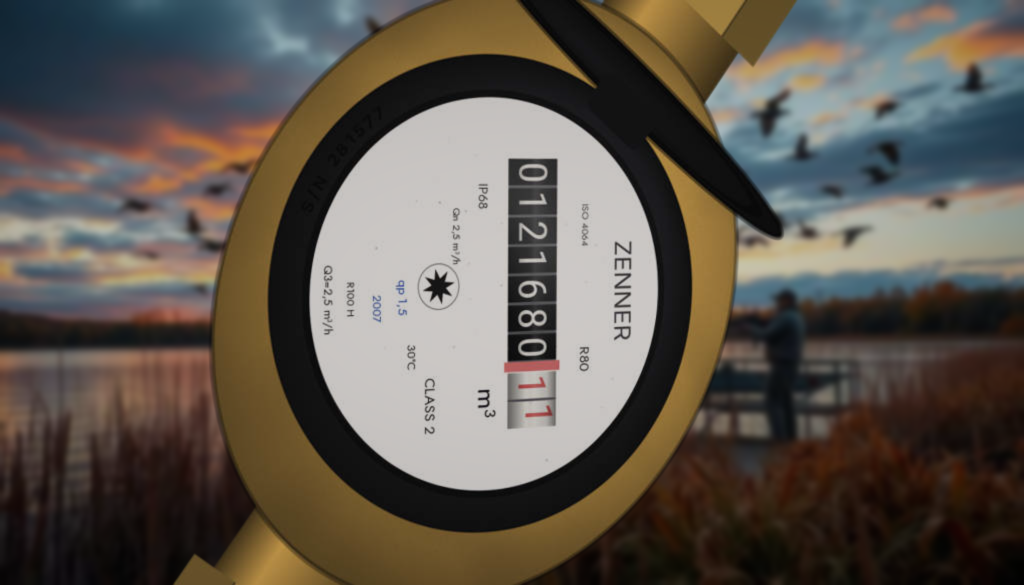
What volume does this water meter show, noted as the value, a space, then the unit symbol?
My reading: 121680.11 m³
